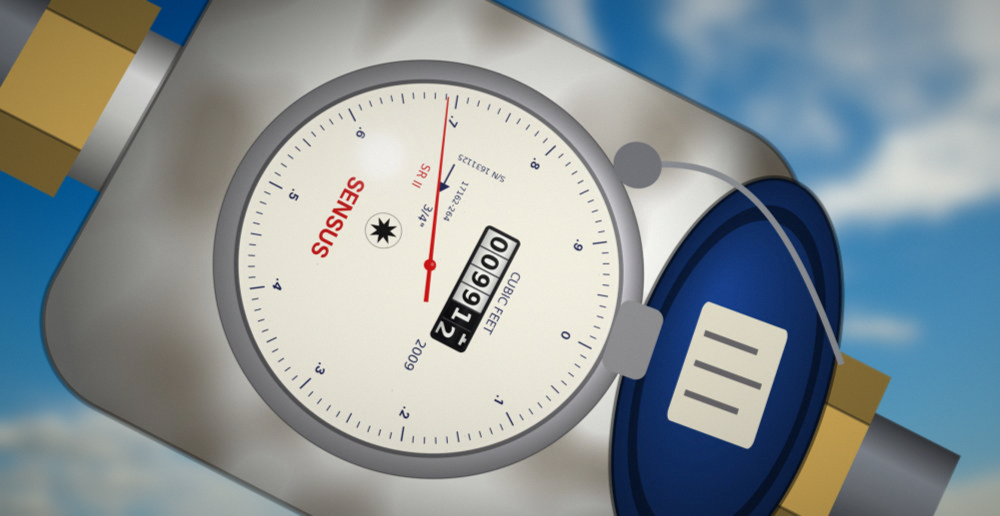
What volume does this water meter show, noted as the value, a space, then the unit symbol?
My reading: 9911.69 ft³
